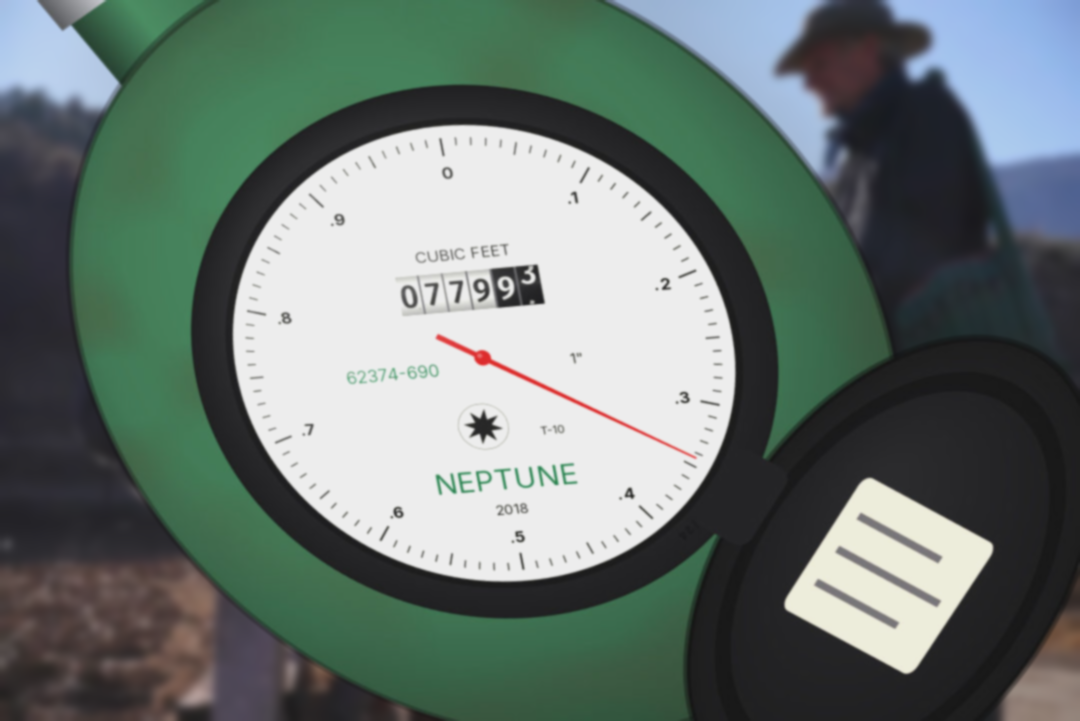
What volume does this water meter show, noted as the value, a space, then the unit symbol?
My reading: 77993.34 ft³
